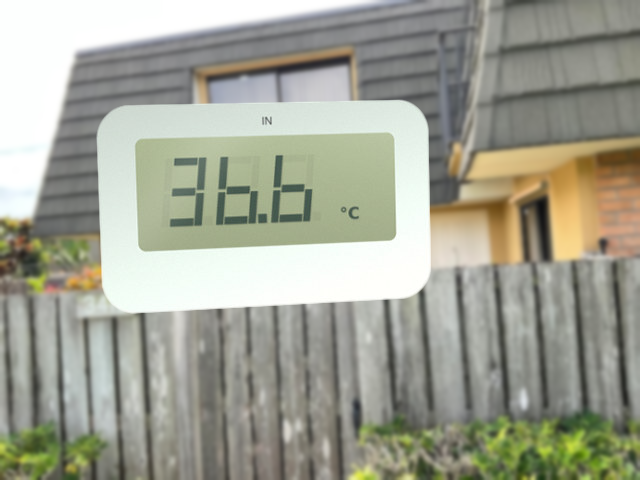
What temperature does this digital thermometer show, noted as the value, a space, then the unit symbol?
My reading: 36.6 °C
